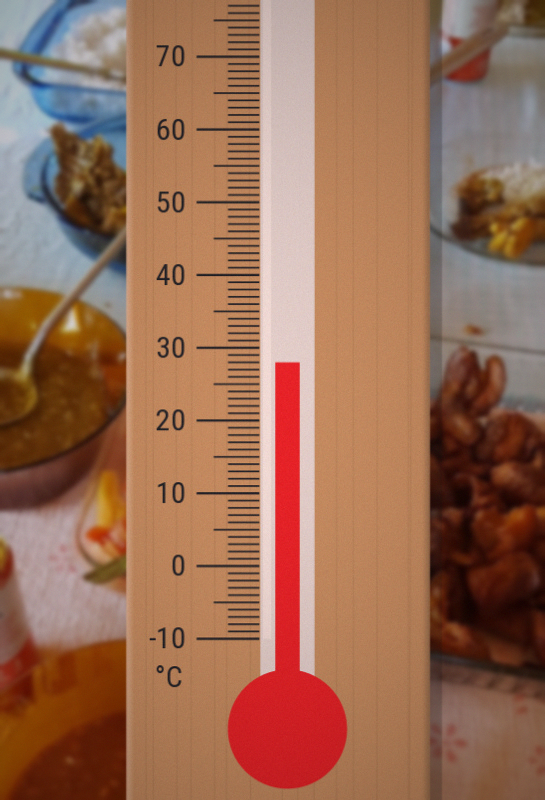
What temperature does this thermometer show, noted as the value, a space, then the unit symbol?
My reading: 28 °C
